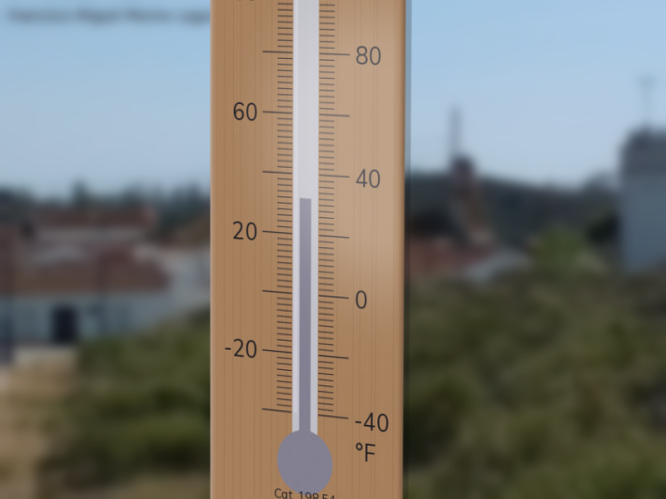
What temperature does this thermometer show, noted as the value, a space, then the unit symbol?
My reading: 32 °F
